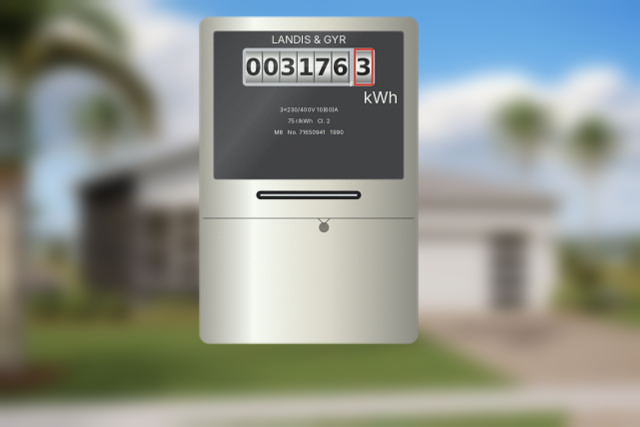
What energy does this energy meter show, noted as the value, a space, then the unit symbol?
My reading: 3176.3 kWh
